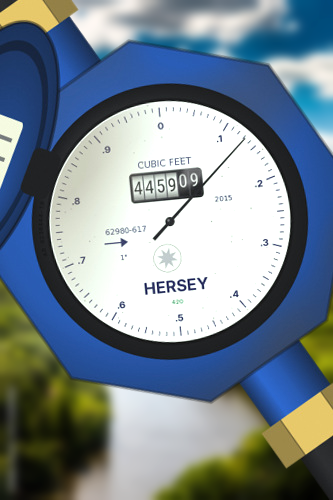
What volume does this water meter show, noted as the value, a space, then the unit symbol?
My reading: 445909.13 ft³
